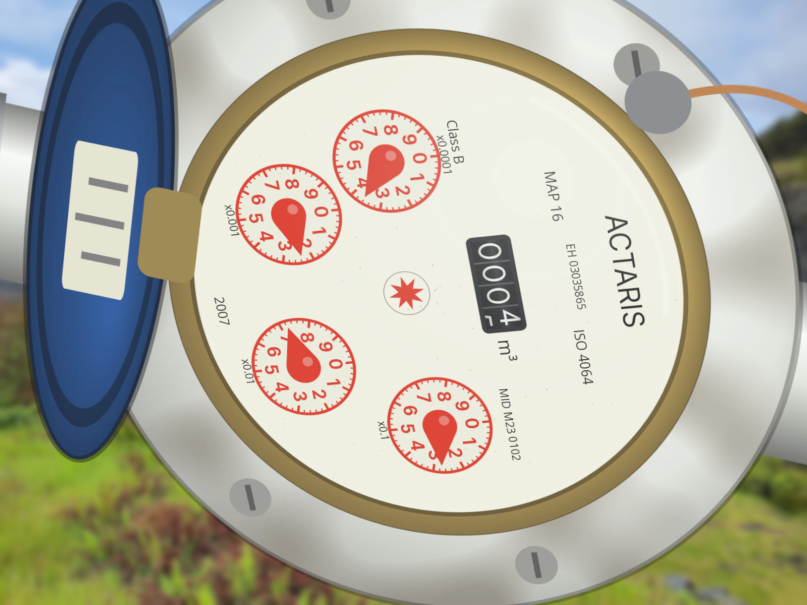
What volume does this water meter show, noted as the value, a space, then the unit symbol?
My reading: 4.2723 m³
